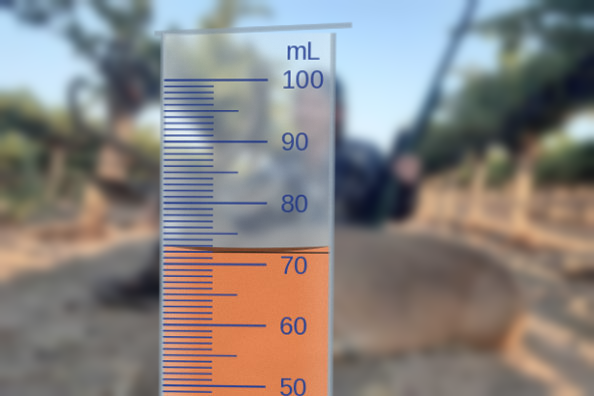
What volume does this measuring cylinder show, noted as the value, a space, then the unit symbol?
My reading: 72 mL
